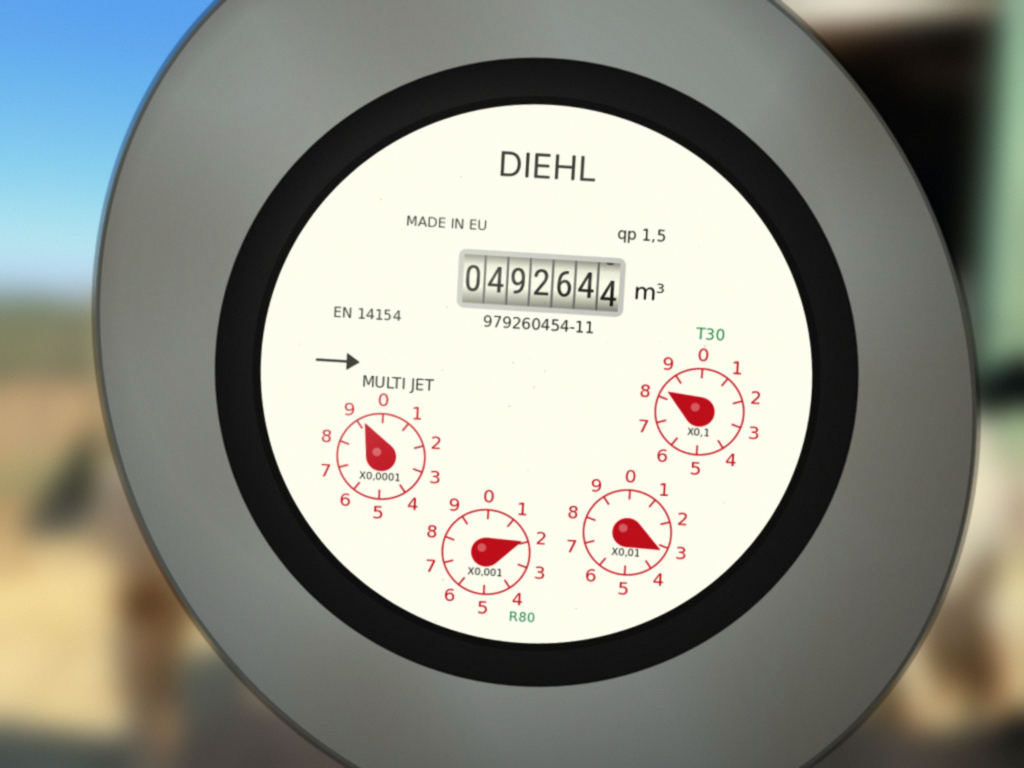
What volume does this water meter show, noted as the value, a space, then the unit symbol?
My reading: 492643.8319 m³
